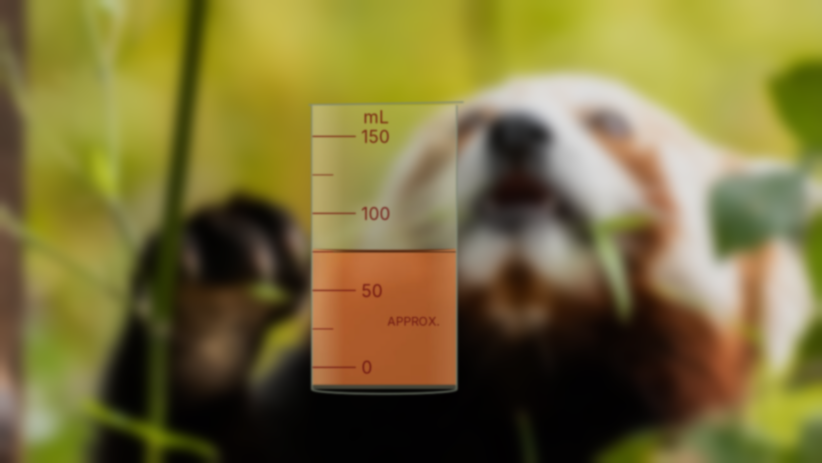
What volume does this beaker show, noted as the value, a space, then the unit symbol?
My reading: 75 mL
